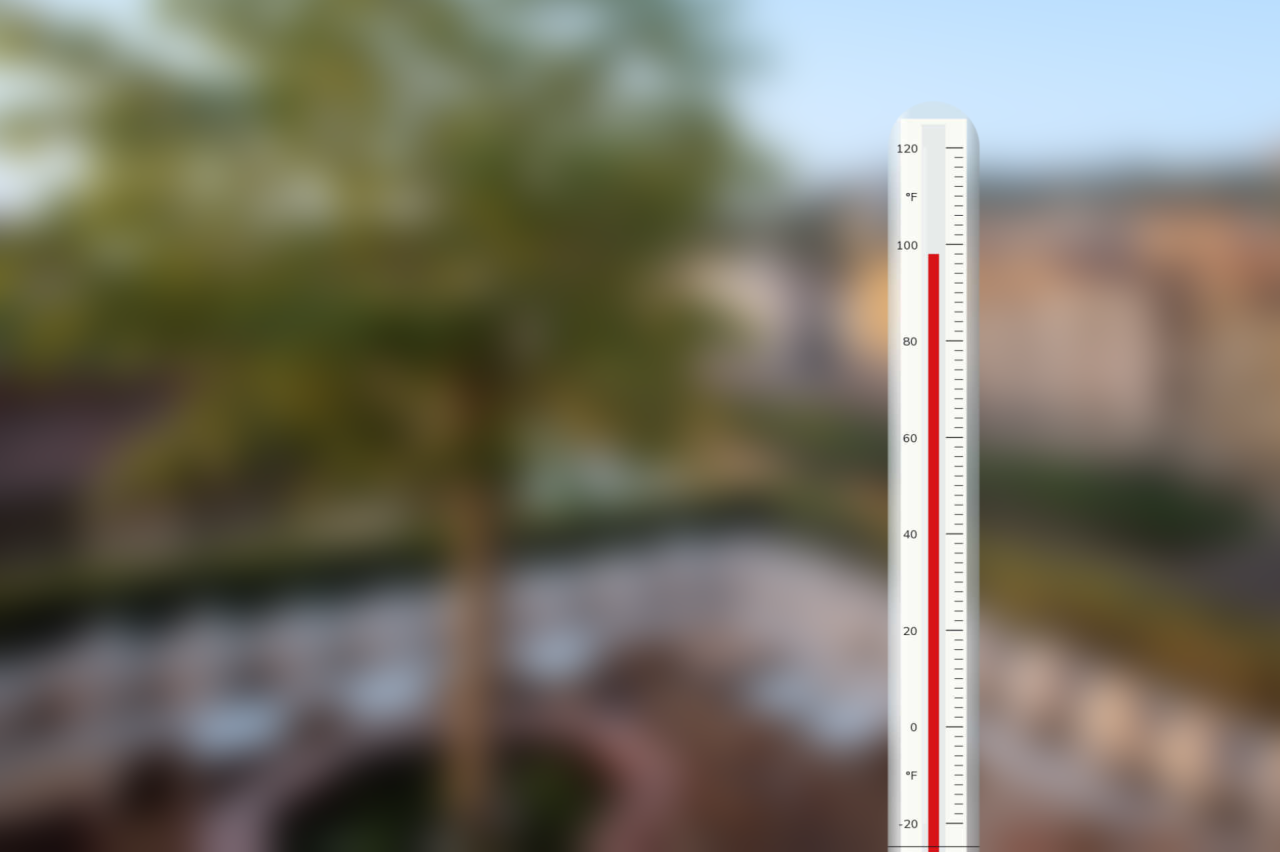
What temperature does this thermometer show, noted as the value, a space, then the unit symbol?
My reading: 98 °F
